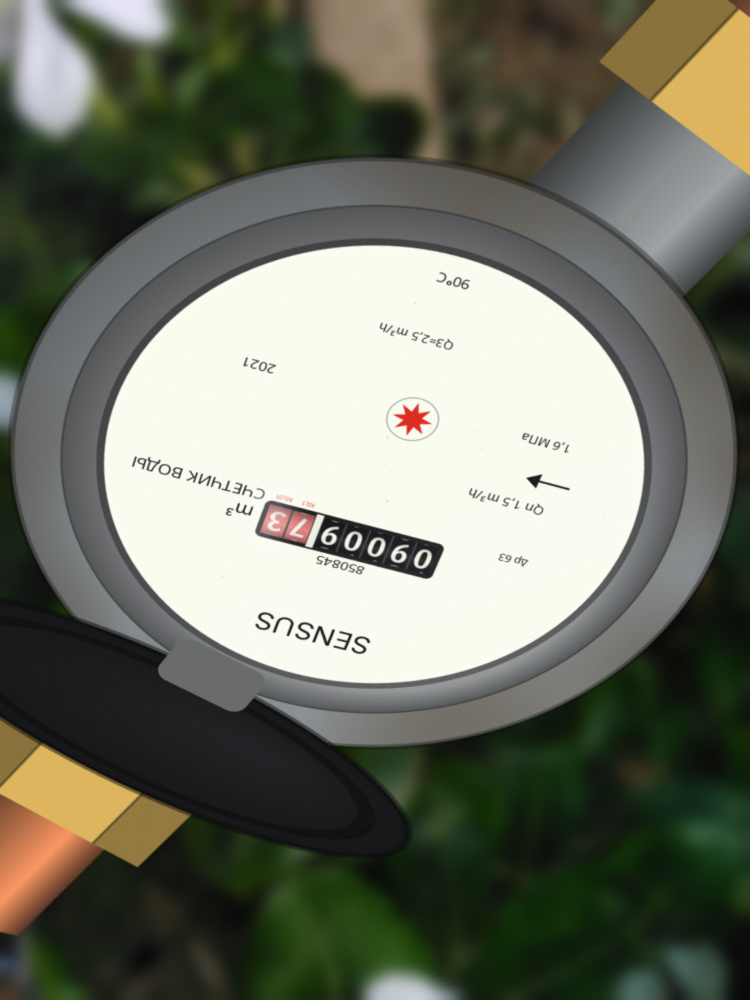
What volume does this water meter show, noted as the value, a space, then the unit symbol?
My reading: 9009.73 m³
